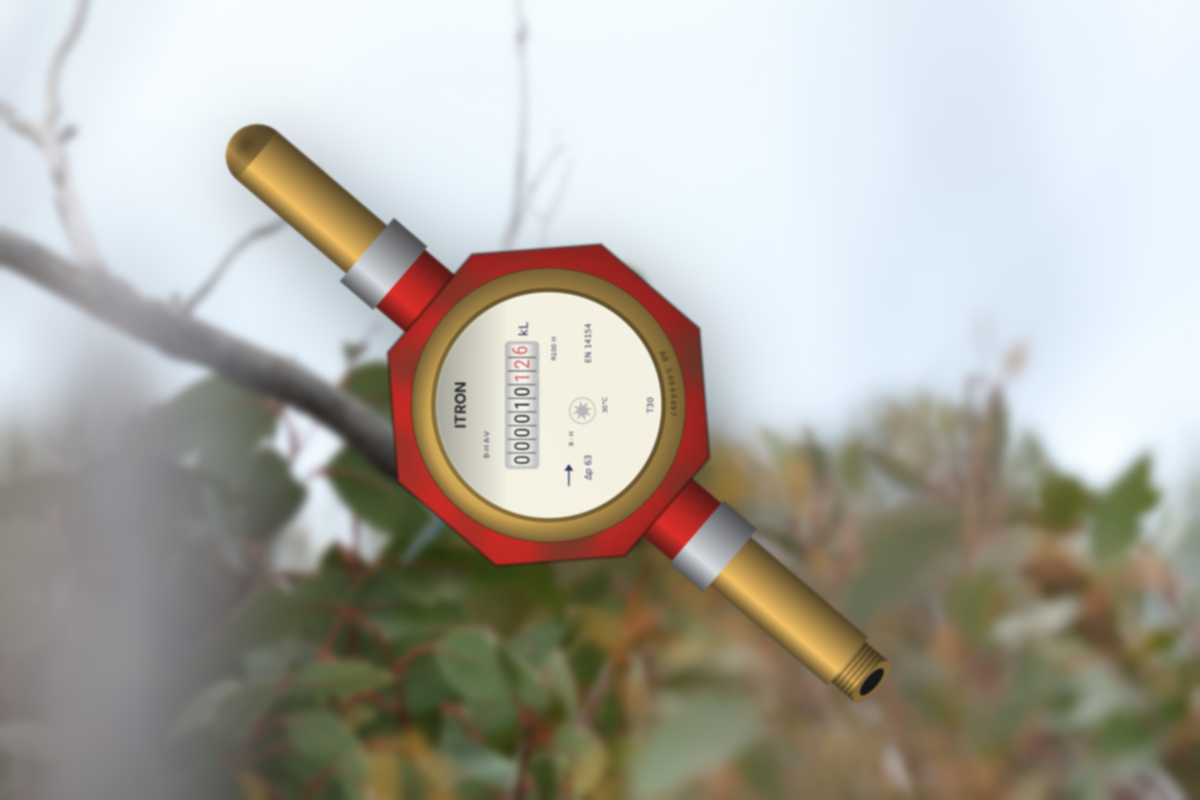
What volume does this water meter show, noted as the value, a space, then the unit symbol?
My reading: 10.126 kL
